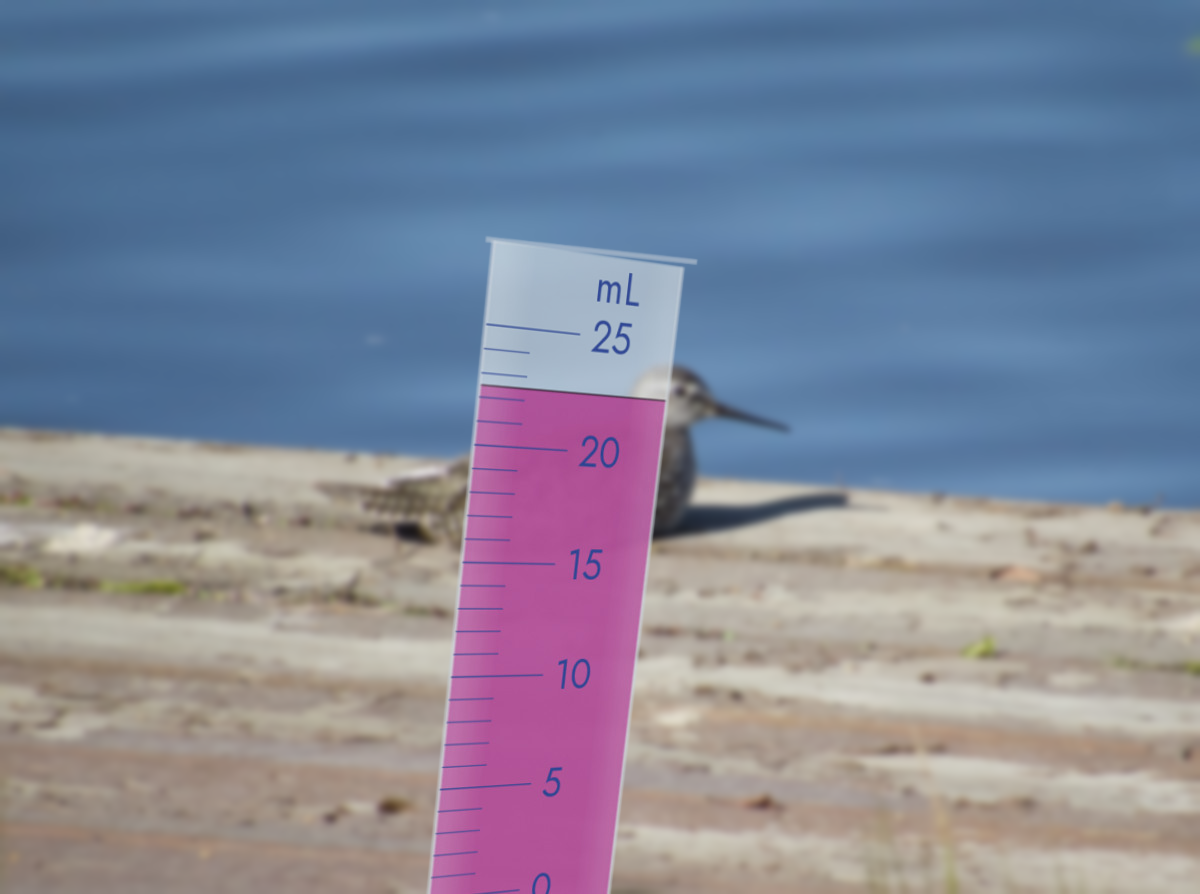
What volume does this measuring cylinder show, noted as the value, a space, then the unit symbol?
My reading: 22.5 mL
